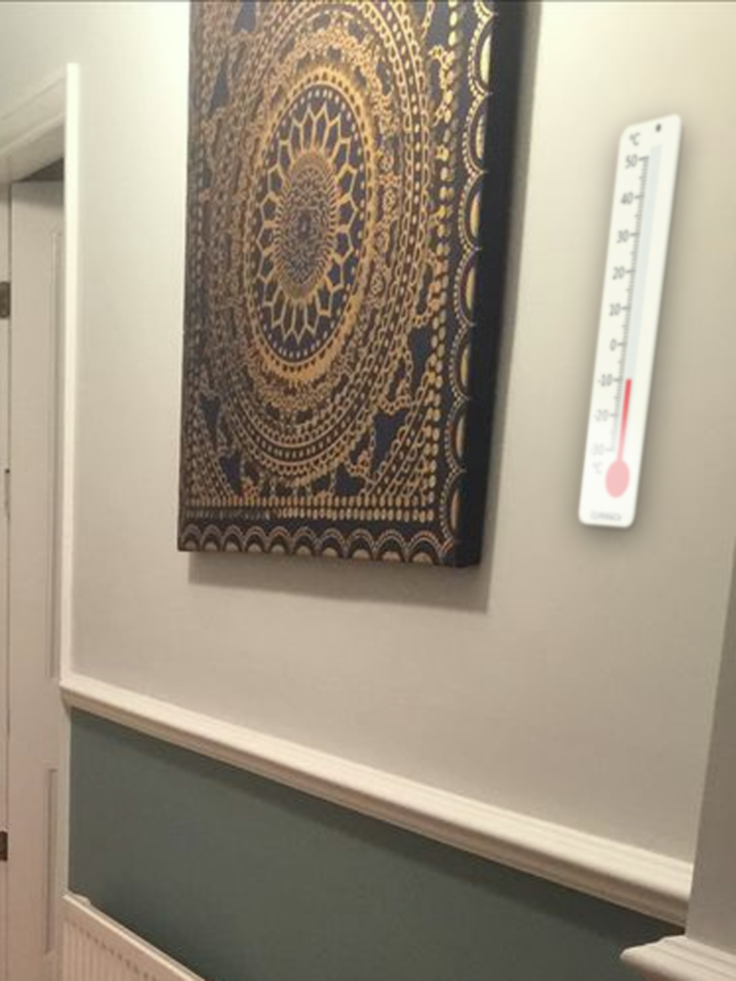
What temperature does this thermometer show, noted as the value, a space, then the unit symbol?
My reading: -10 °C
